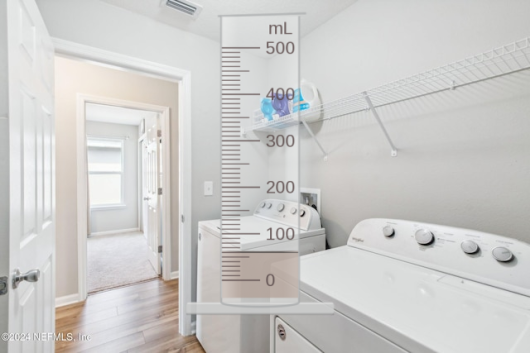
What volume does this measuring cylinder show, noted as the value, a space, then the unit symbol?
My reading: 60 mL
